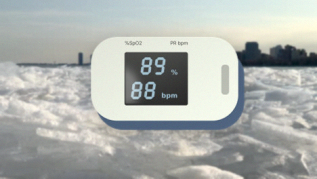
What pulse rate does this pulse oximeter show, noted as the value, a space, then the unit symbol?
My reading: 88 bpm
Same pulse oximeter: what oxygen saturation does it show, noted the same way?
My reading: 89 %
